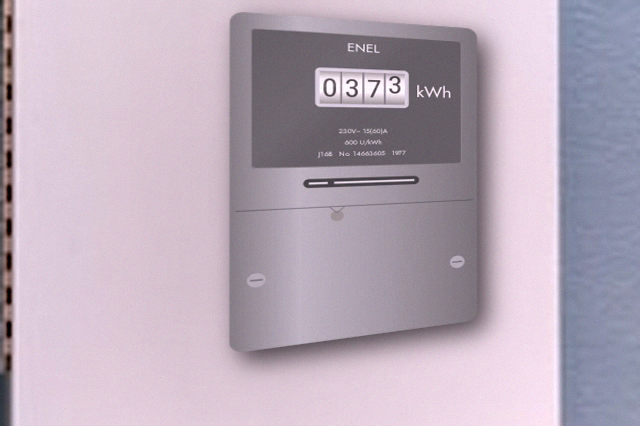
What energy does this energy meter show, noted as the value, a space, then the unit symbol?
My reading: 373 kWh
